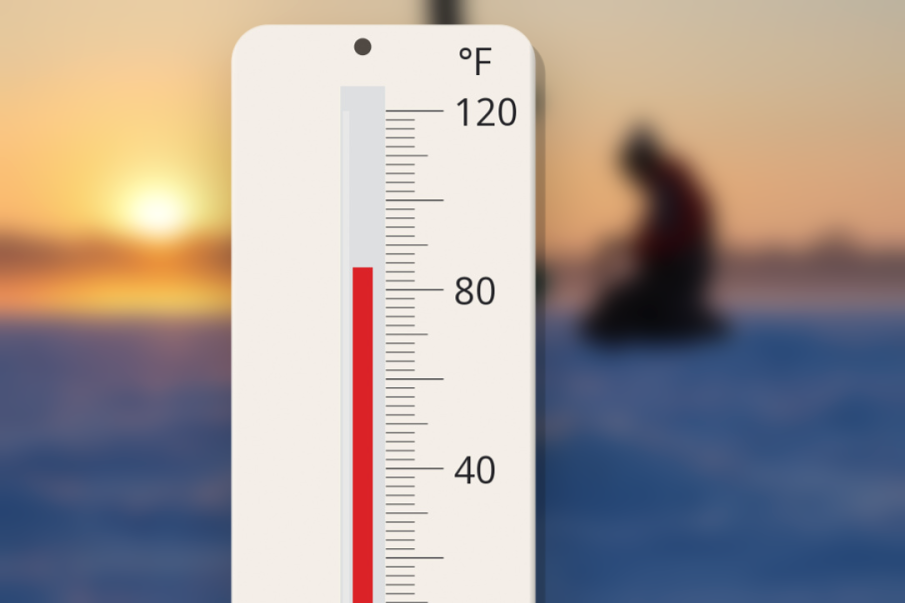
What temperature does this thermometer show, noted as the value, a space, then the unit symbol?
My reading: 85 °F
